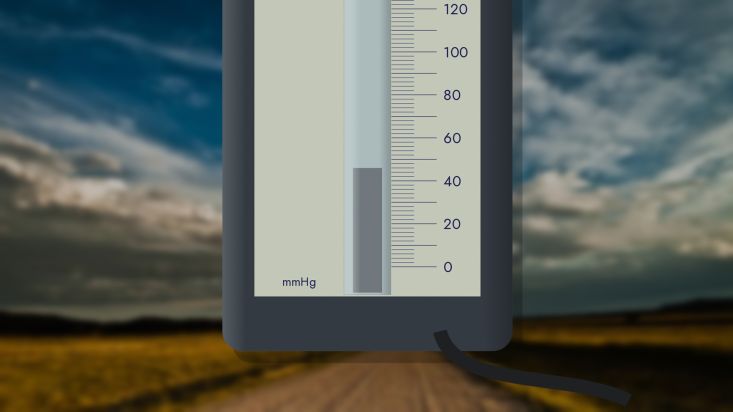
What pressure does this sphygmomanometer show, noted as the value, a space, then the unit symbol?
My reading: 46 mmHg
